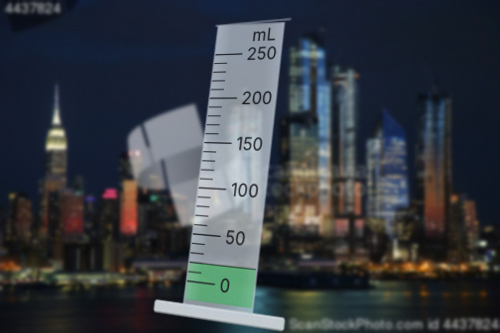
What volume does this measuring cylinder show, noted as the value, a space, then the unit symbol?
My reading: 20 mL
